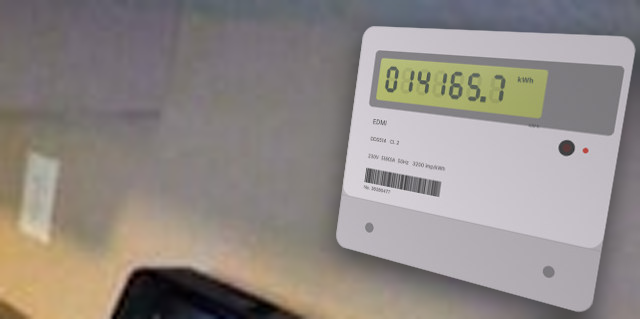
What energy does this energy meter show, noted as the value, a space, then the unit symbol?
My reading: 14165.7 kWh
